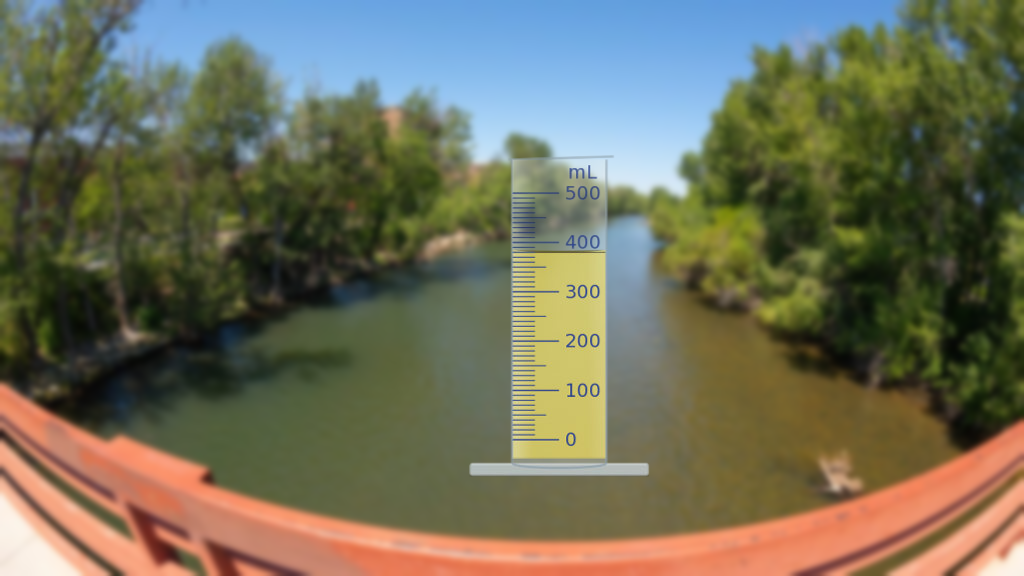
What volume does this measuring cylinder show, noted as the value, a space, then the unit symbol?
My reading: 380 mL
